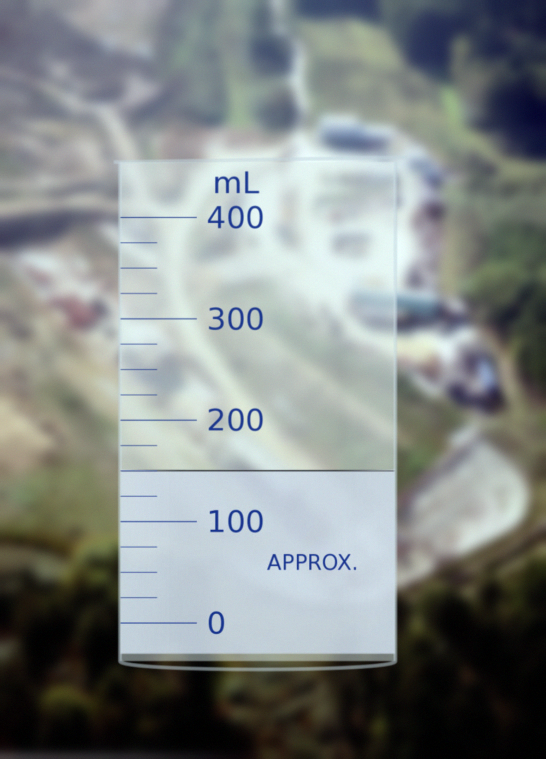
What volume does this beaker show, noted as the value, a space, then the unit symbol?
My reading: 150 mL
